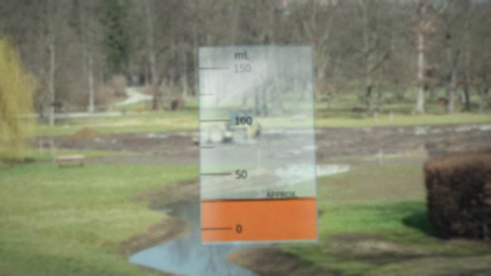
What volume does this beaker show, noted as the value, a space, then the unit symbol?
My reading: 25 mL
